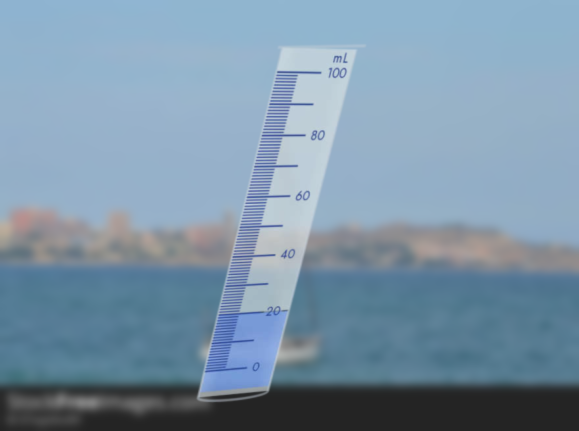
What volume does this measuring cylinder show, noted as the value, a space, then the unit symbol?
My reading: 20 mL
